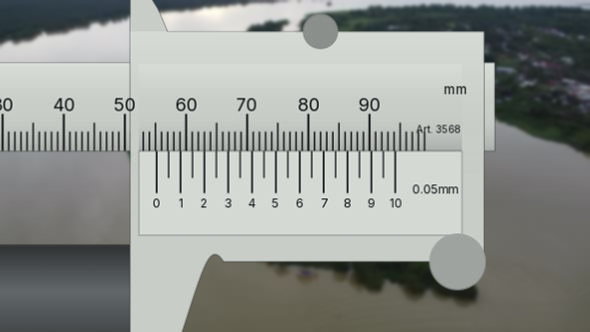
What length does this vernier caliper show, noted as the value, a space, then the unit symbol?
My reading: 55.2 mm
